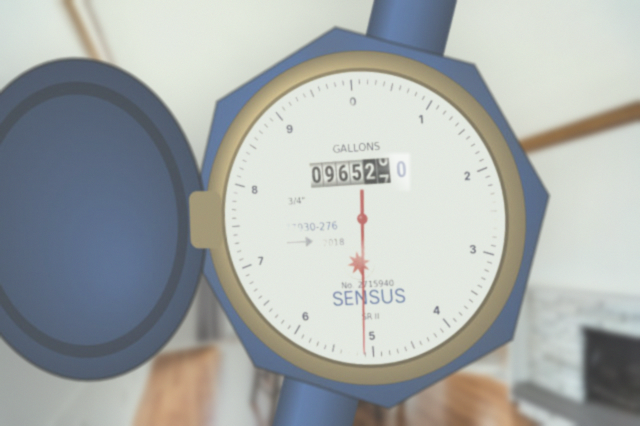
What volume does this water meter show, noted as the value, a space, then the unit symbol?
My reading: 965265.1 gal
